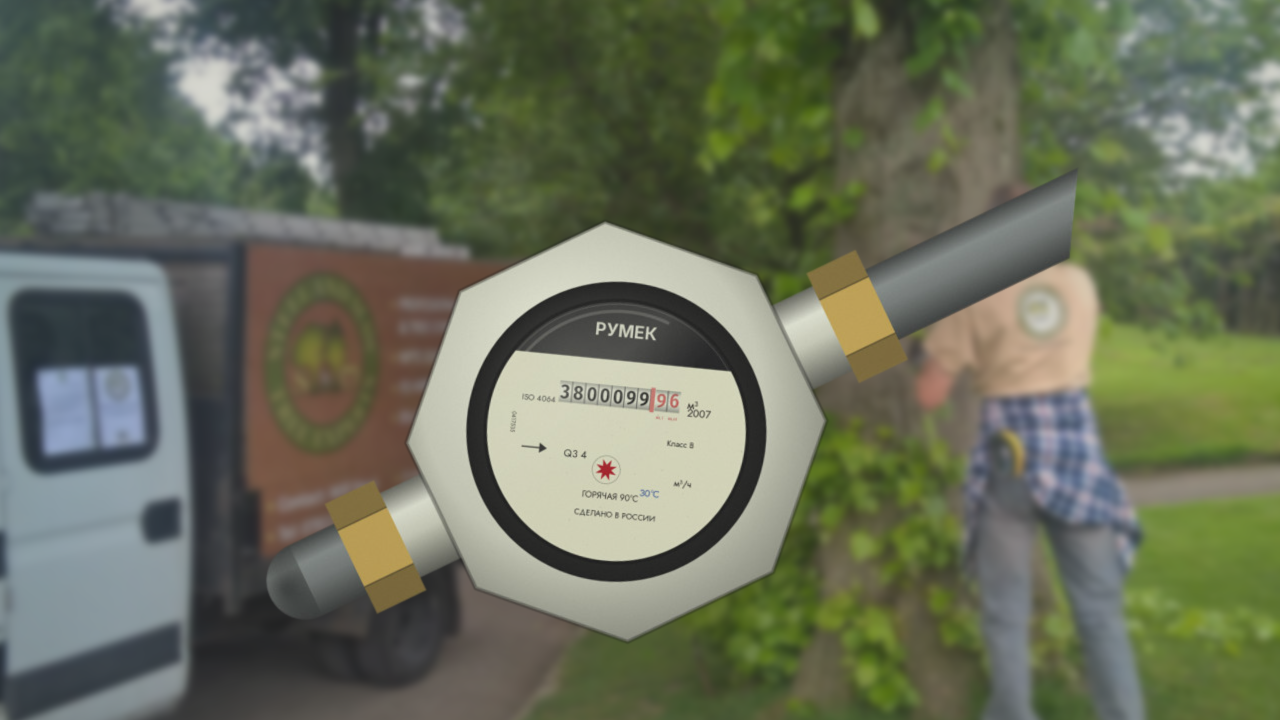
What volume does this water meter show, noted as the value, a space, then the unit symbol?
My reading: 3800099.96 m³
